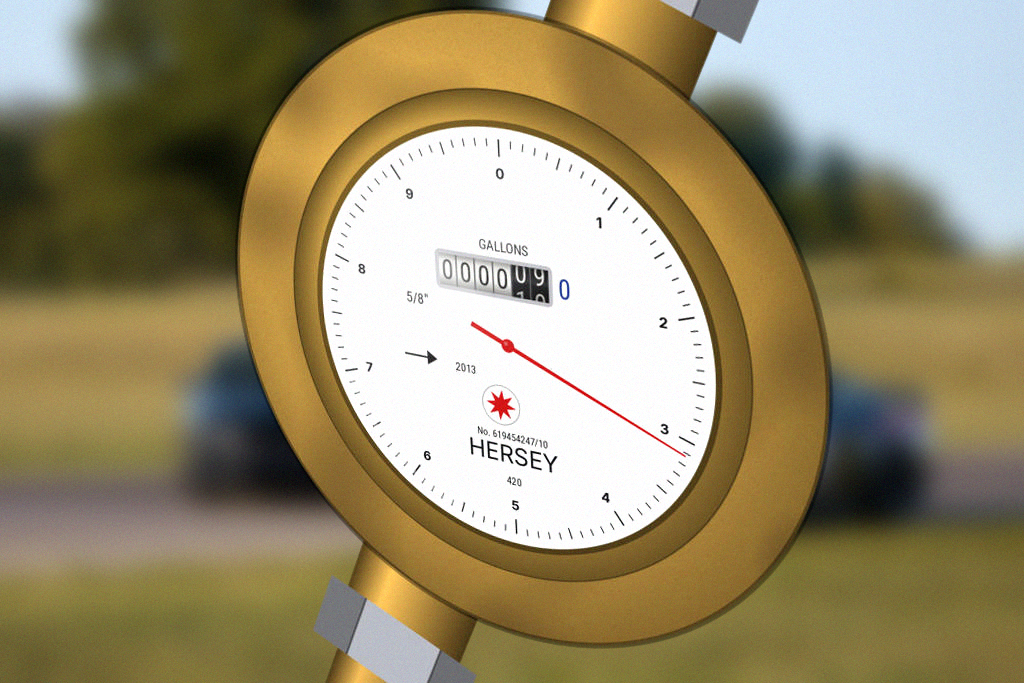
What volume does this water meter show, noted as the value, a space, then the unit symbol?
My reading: 93.1 gal
